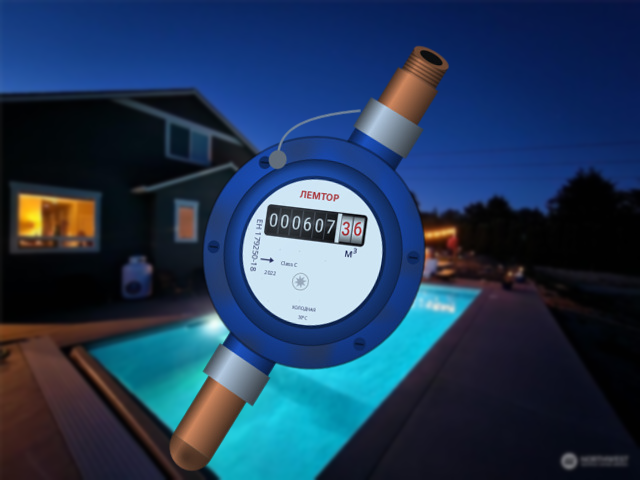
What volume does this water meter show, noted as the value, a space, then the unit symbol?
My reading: 607.36 m³
